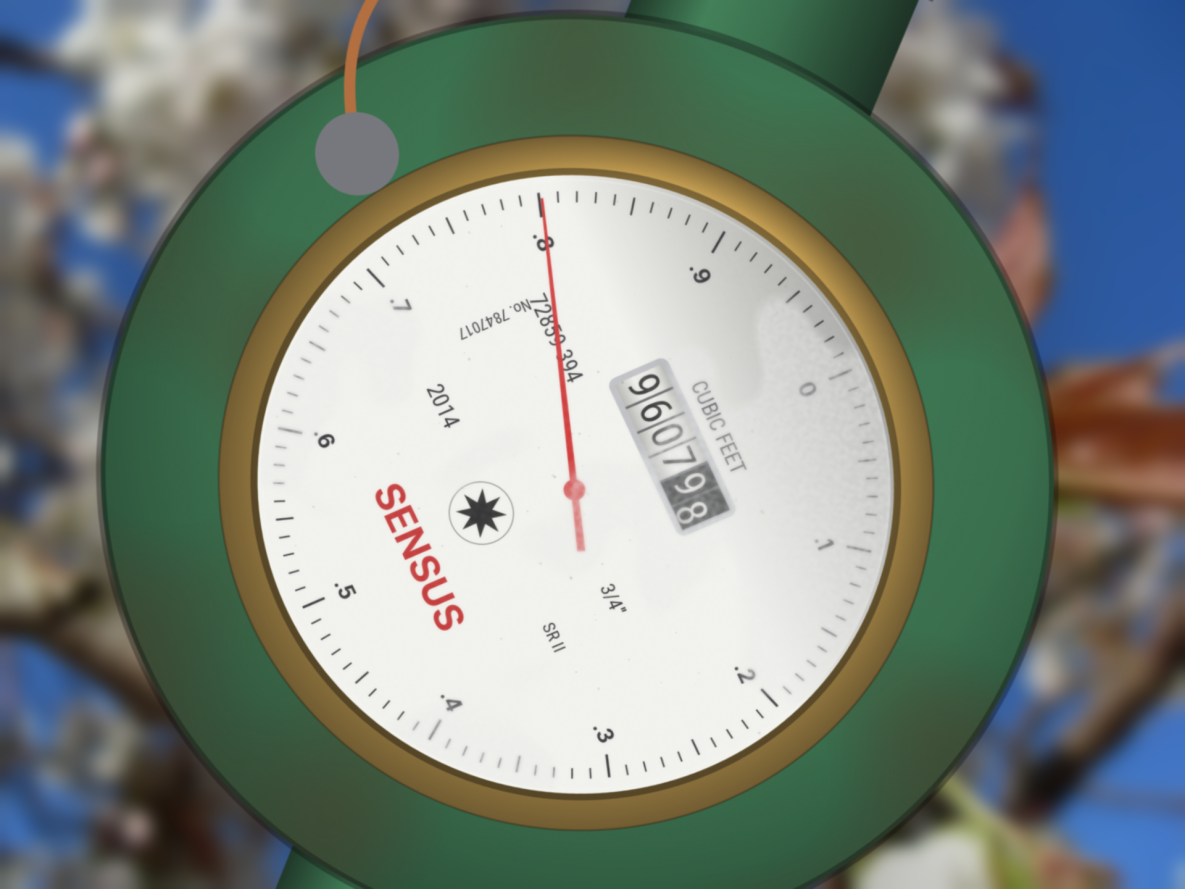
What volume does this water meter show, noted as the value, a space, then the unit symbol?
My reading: 960797.80 ft³
